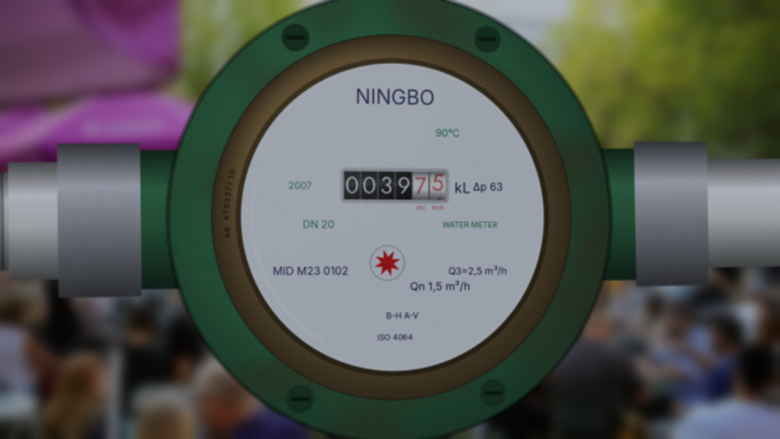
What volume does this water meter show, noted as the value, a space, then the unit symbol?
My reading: 39.75 kL
